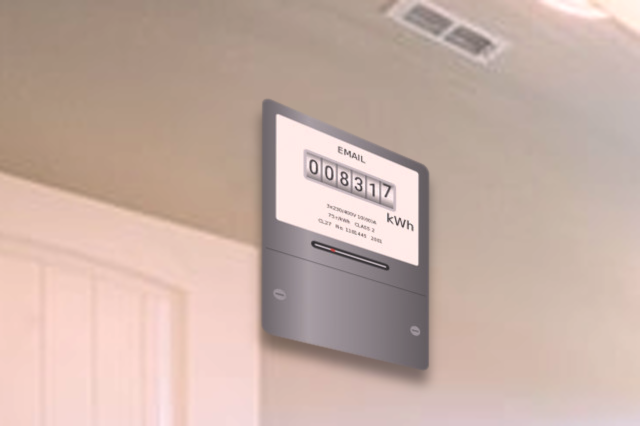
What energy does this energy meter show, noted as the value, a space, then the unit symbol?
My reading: 8317 kWh
